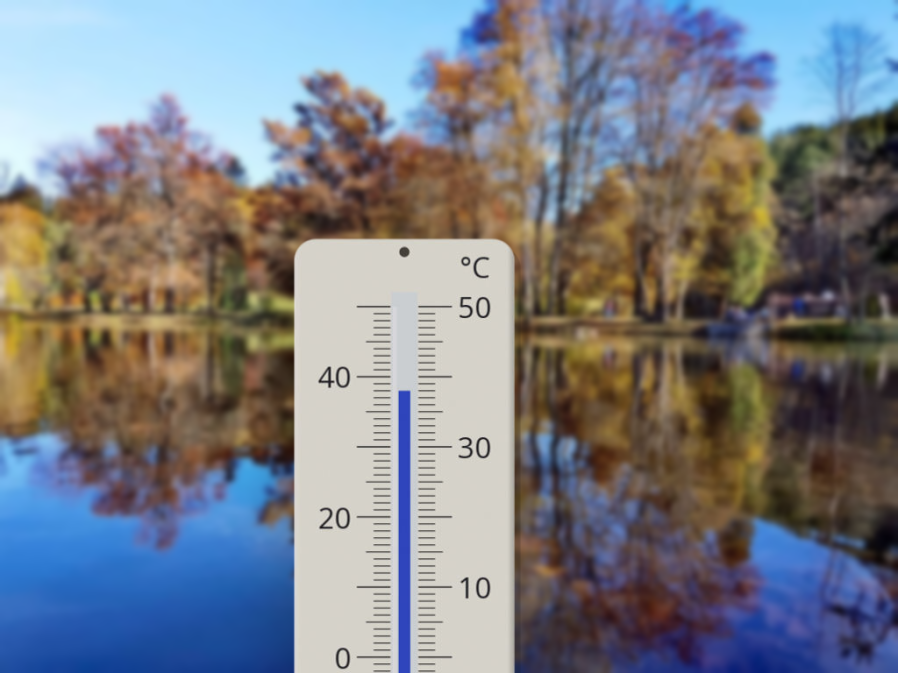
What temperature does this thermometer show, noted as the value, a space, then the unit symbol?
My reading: 38 °C
